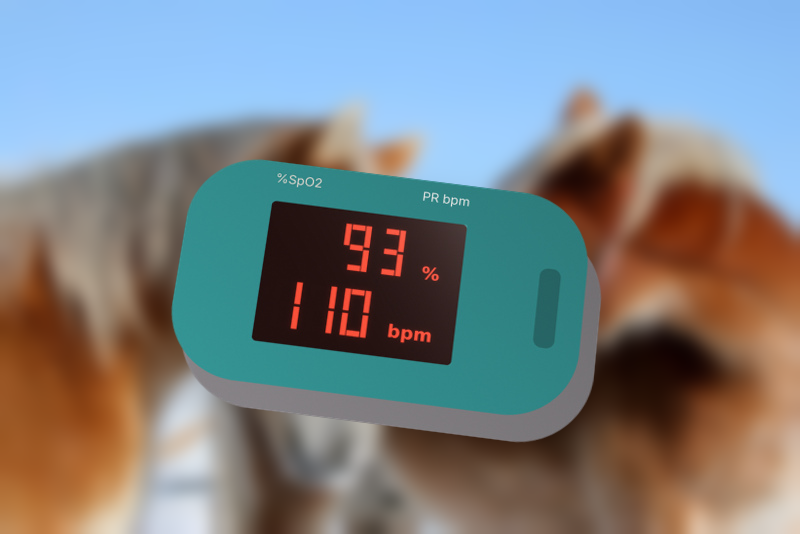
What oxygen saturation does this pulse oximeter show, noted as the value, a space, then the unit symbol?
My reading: 93 %
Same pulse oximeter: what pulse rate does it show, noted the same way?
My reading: 110 bpm
